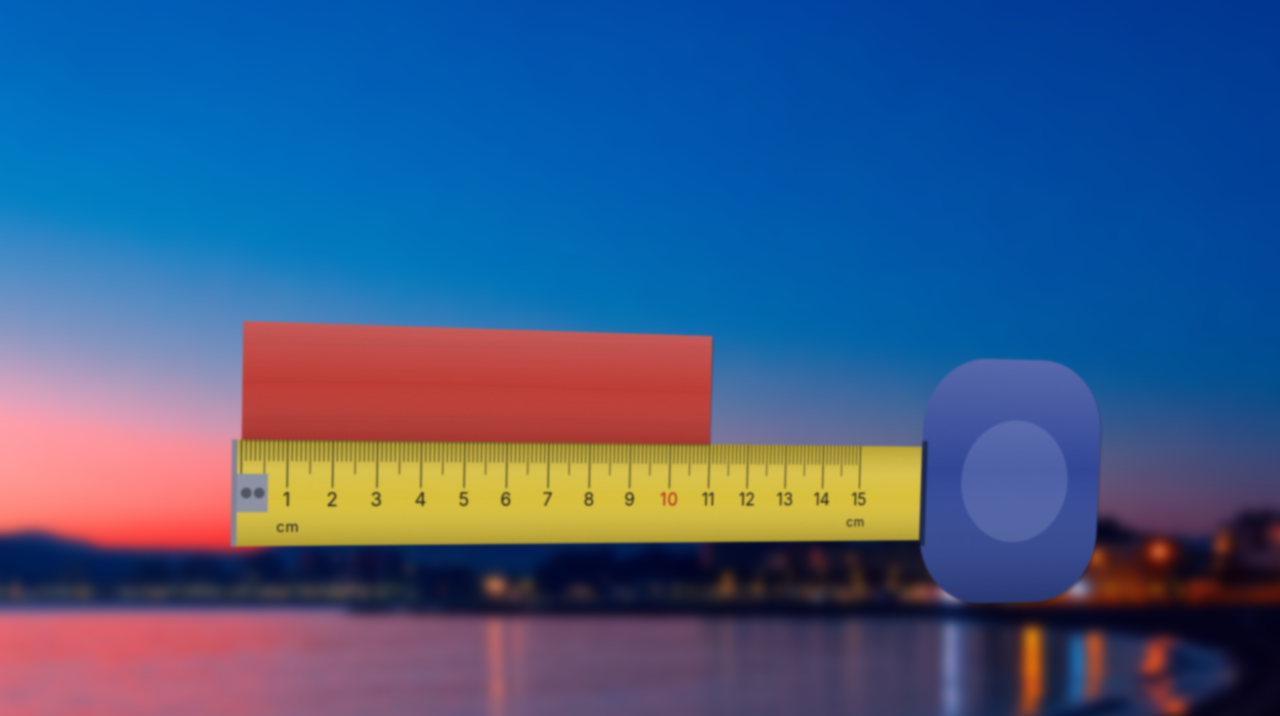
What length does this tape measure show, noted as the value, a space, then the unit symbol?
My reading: 11 cm
